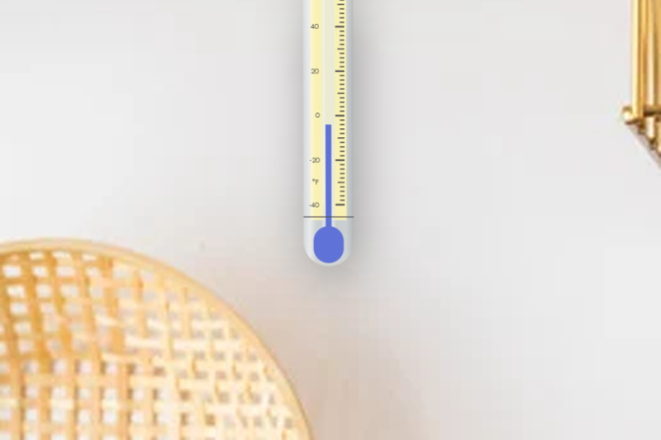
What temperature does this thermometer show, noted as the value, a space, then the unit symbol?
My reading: -4 °F
